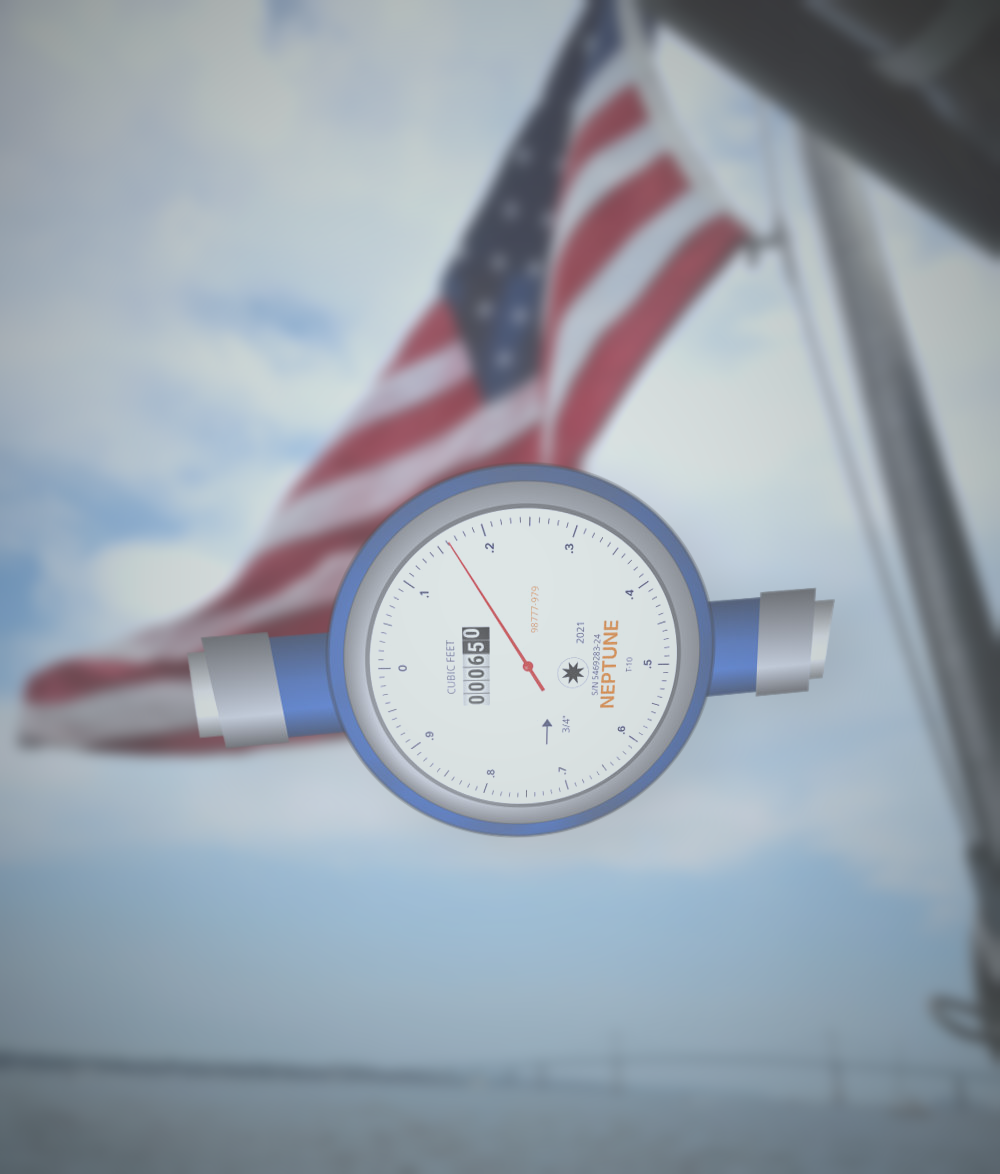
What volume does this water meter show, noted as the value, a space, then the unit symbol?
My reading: 650.16 ft³
